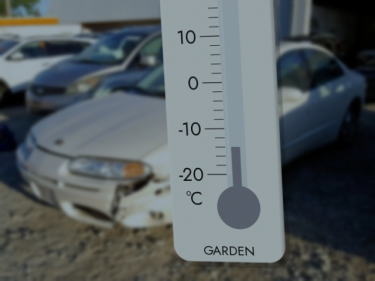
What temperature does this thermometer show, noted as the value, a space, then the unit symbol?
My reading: -14 °C
